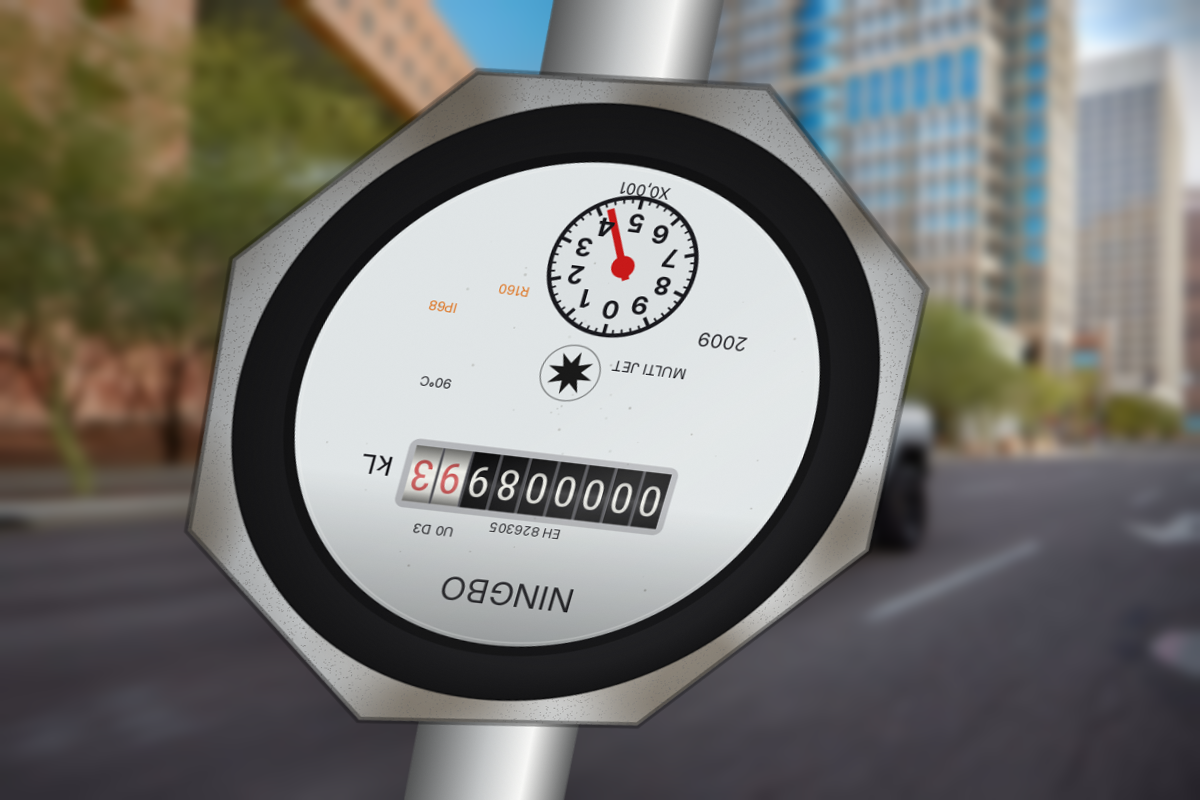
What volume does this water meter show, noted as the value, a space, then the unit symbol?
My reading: 89.934 kL
